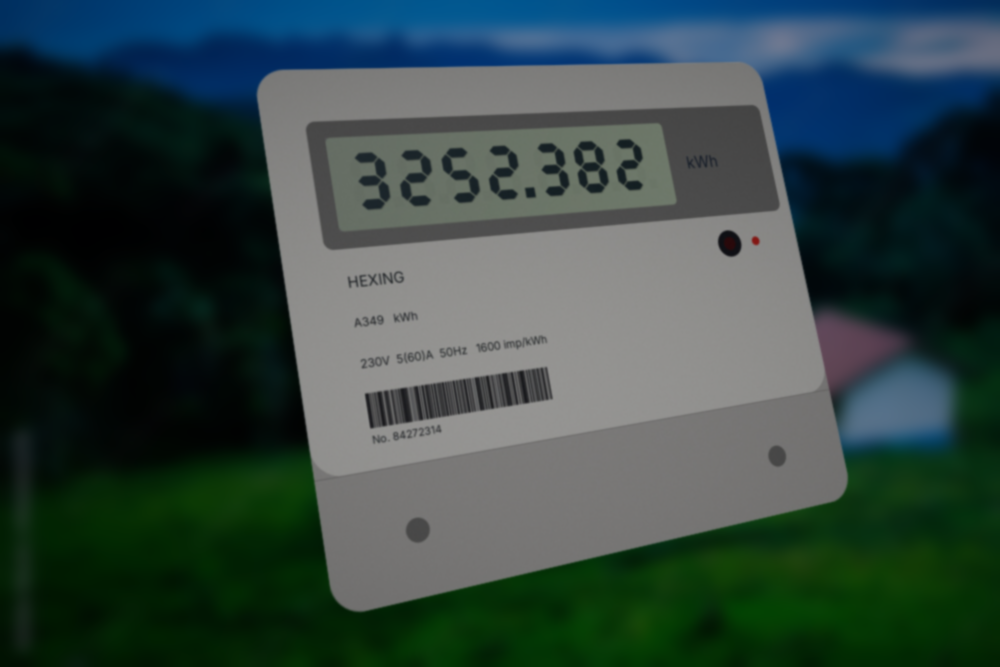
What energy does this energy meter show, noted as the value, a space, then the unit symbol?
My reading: 3252.382 kWh
